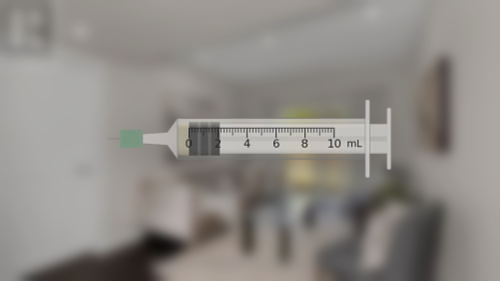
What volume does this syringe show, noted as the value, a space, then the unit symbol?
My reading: 0 mL
